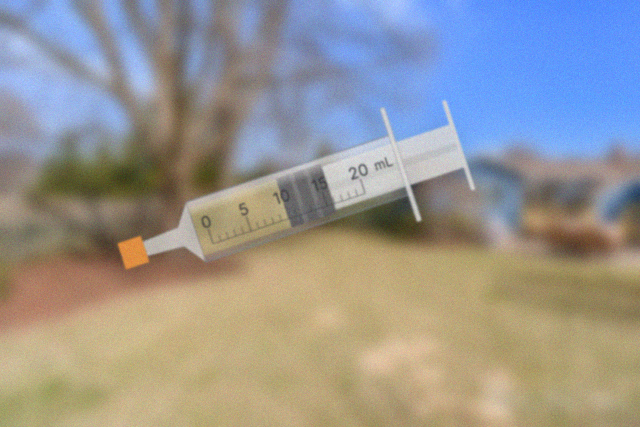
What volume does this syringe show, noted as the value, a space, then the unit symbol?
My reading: 10 mL
